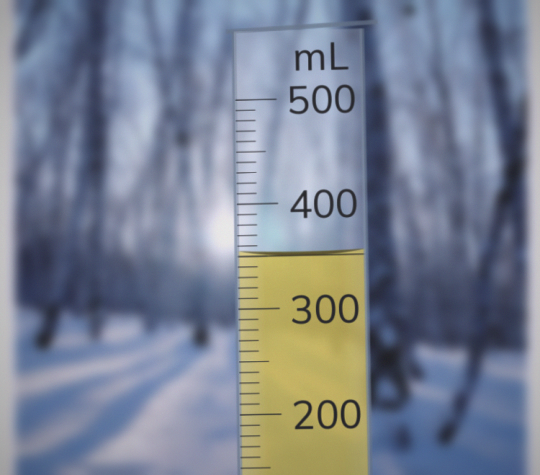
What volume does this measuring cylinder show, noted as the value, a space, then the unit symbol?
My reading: 350 mL
